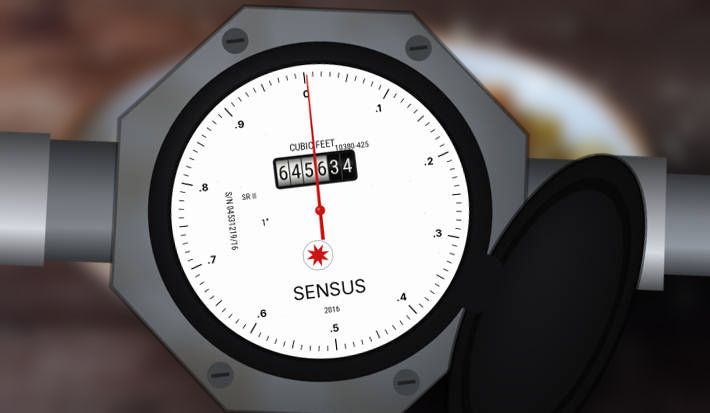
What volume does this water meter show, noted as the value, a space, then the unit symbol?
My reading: 645634.00 ft³
